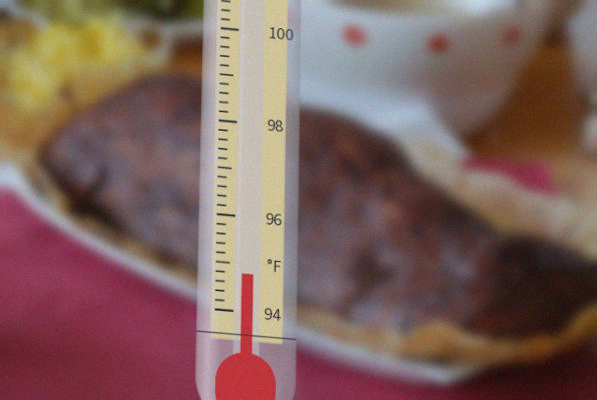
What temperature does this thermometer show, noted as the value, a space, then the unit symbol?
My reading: 94.8 °F
